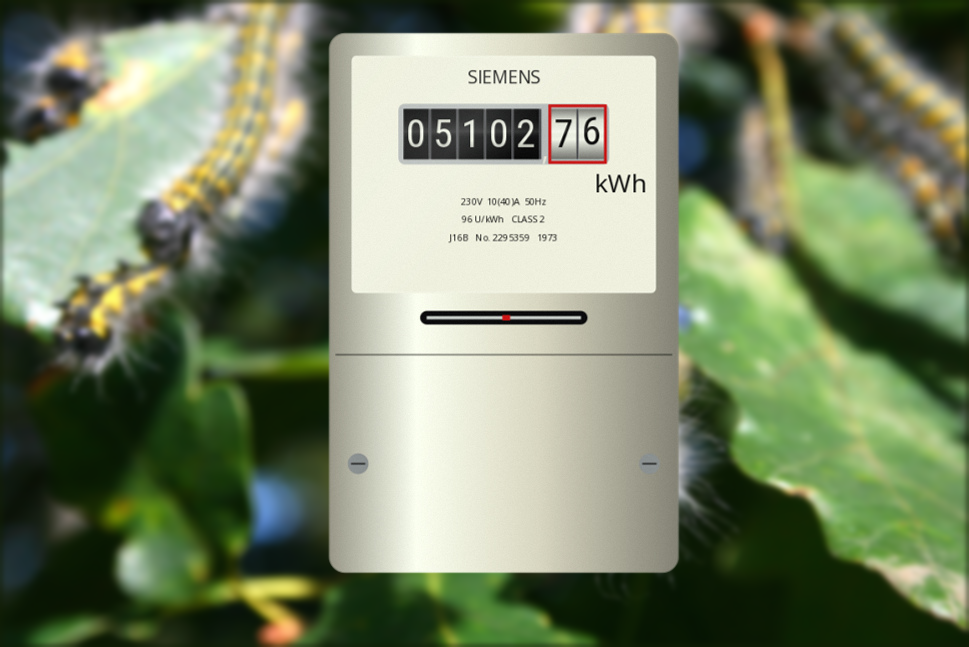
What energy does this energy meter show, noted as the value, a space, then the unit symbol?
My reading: 5102.76 kWh
